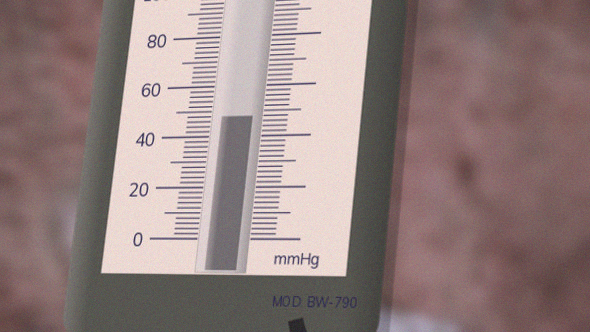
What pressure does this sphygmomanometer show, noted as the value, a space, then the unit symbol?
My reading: 48 mmHg
